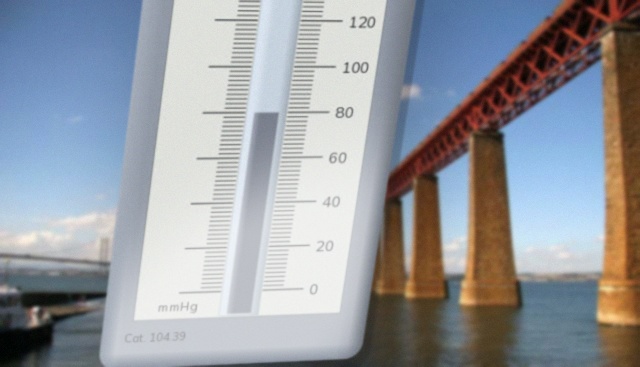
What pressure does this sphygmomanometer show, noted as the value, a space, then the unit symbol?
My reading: 80 mmHg
